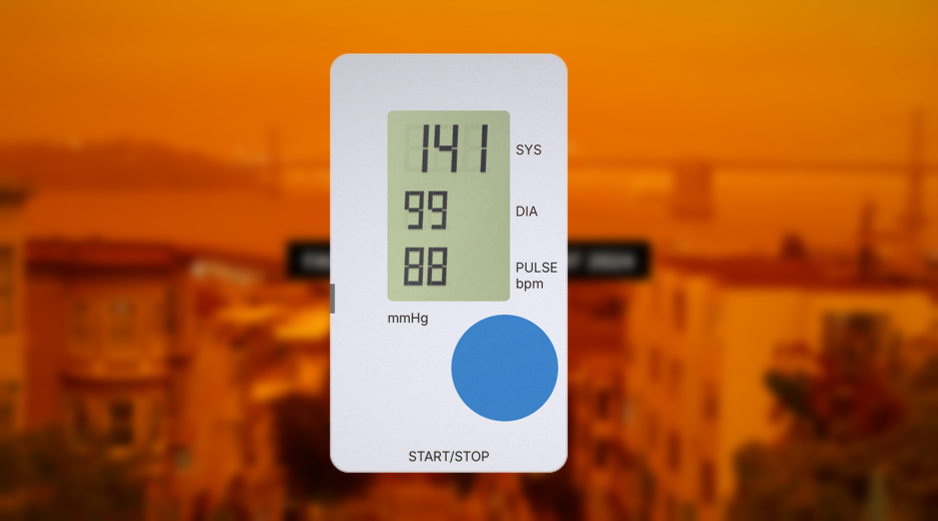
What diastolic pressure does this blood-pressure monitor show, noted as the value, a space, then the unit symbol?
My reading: 99 mmHg
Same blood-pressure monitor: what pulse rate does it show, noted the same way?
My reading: 88 bpm
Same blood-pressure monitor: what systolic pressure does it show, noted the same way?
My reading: 141 mmHg
